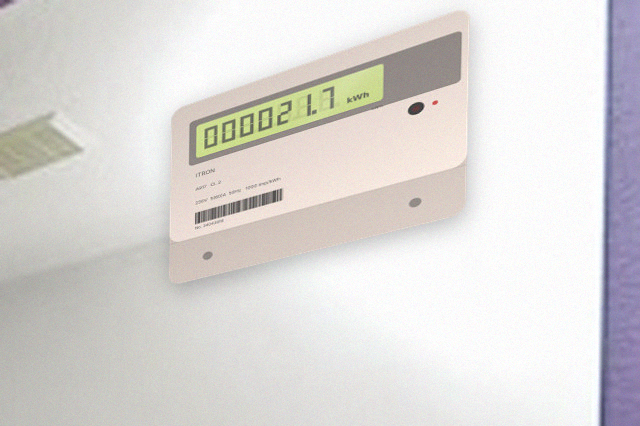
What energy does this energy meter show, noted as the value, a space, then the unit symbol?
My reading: 21.7 kWh
